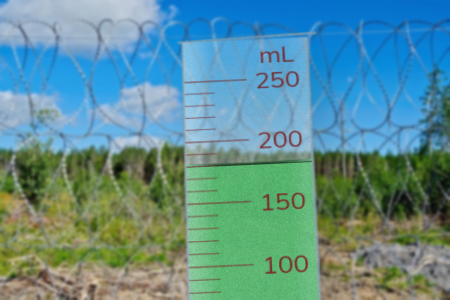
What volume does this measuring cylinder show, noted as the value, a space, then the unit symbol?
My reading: 180 mL
